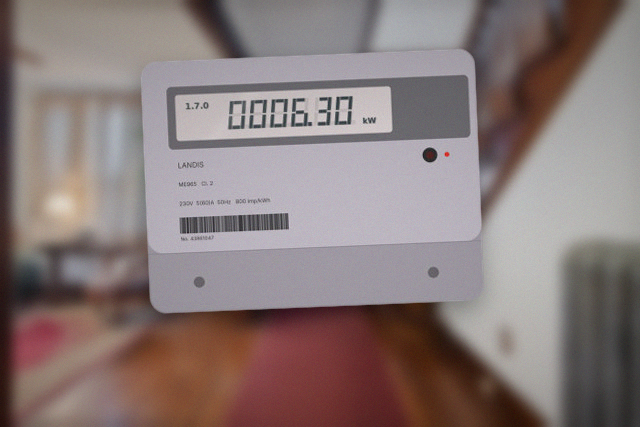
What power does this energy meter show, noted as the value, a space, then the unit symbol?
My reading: 6.30 kW
